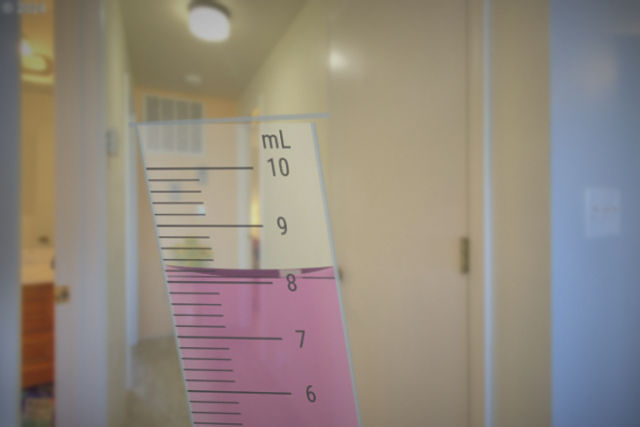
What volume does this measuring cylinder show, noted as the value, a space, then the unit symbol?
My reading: 8.1 mL
